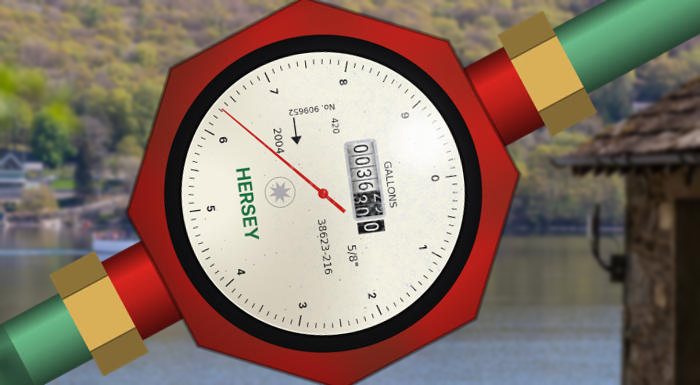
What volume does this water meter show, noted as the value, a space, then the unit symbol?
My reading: 36296.3 gal
